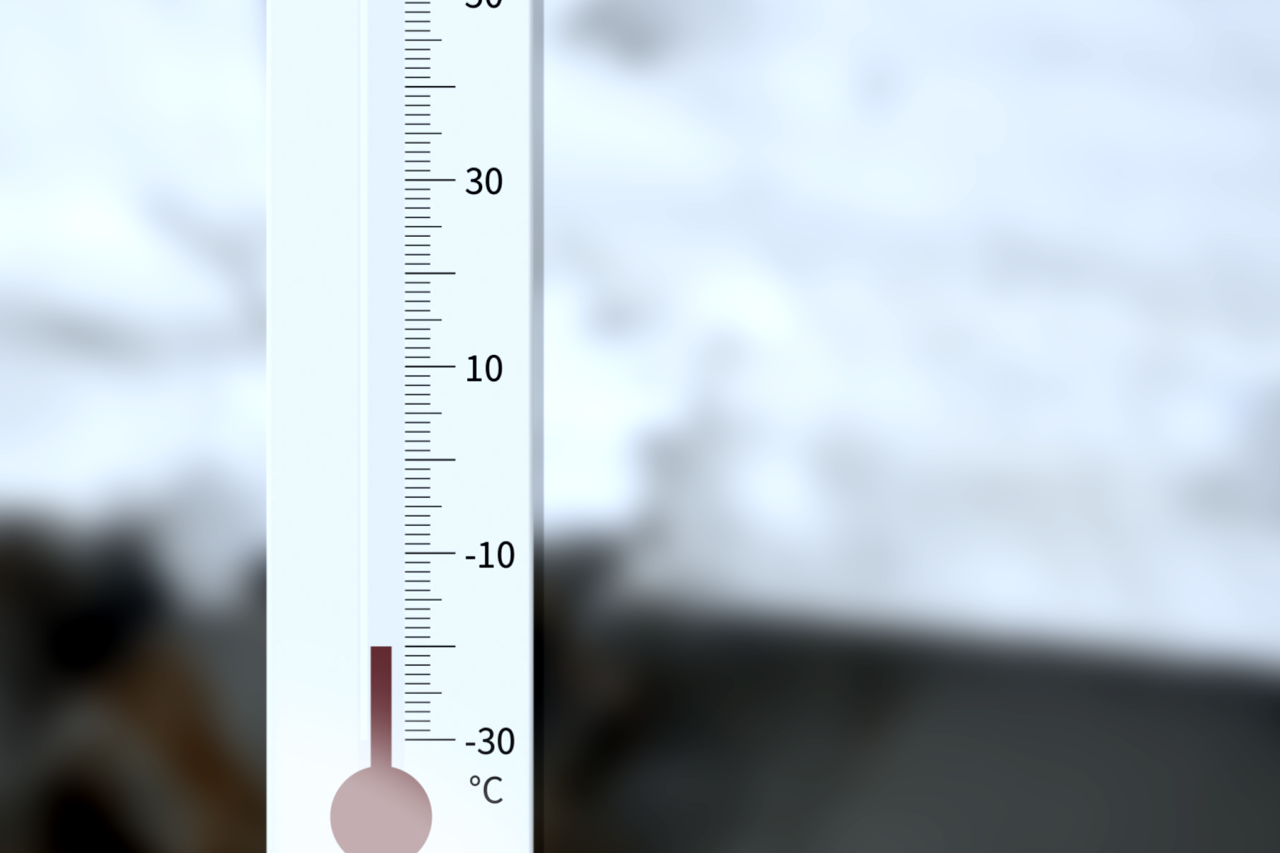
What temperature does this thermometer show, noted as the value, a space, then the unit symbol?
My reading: -20 °C
